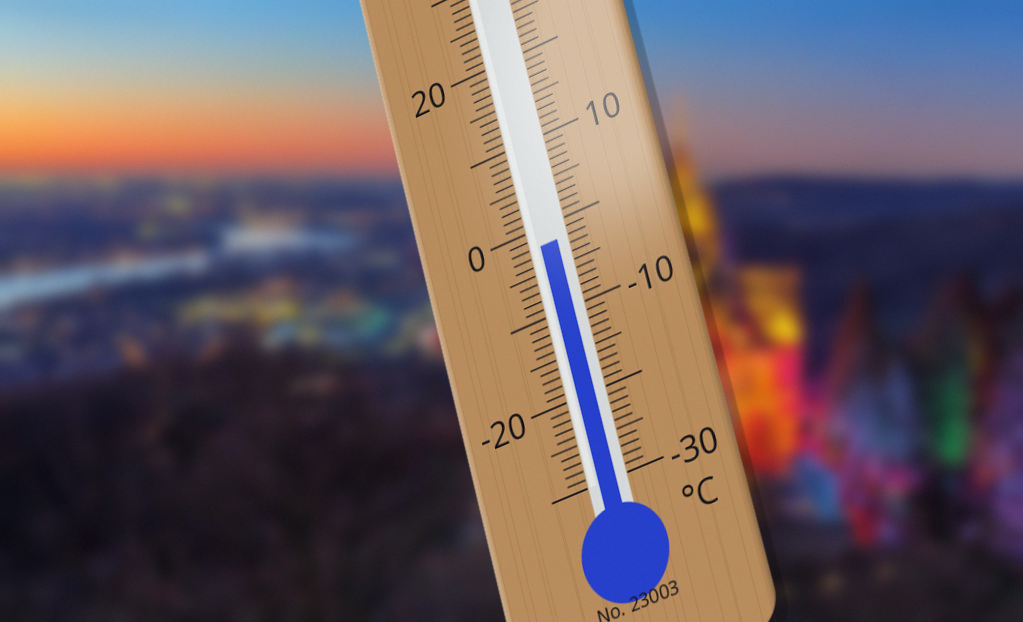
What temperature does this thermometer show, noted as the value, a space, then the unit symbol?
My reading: -2 °C
